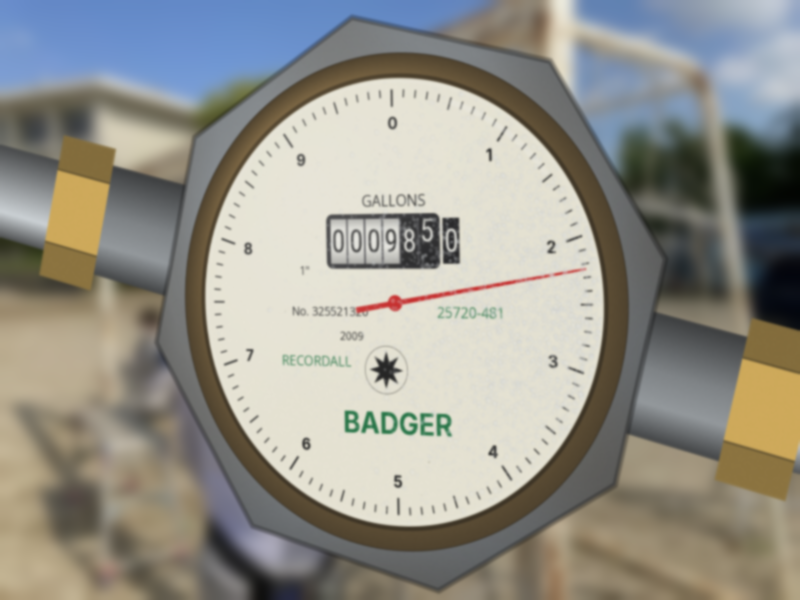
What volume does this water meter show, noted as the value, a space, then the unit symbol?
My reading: 9852.2 gal
